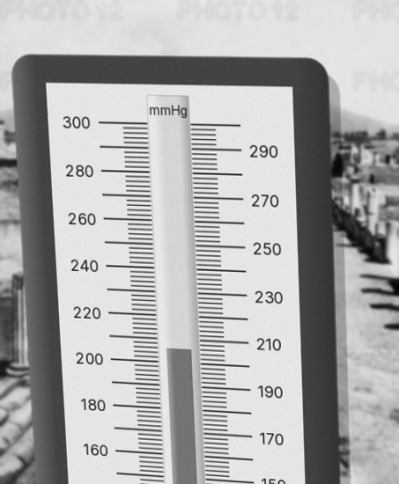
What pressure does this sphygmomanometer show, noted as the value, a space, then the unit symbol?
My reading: 206 mmHg
